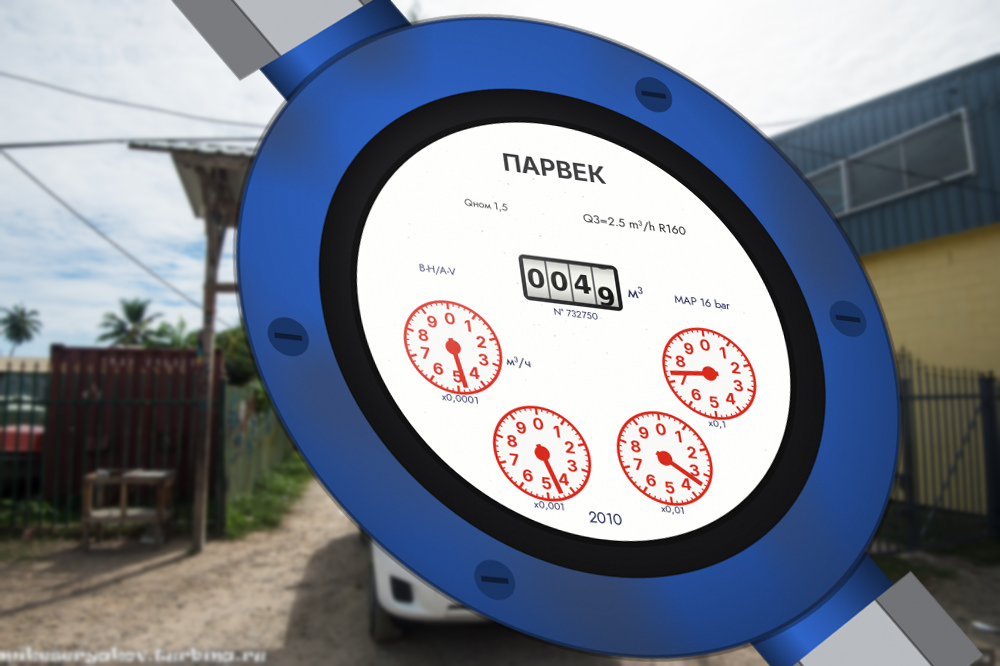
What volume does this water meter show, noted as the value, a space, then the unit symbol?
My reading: 48.7344 m³
